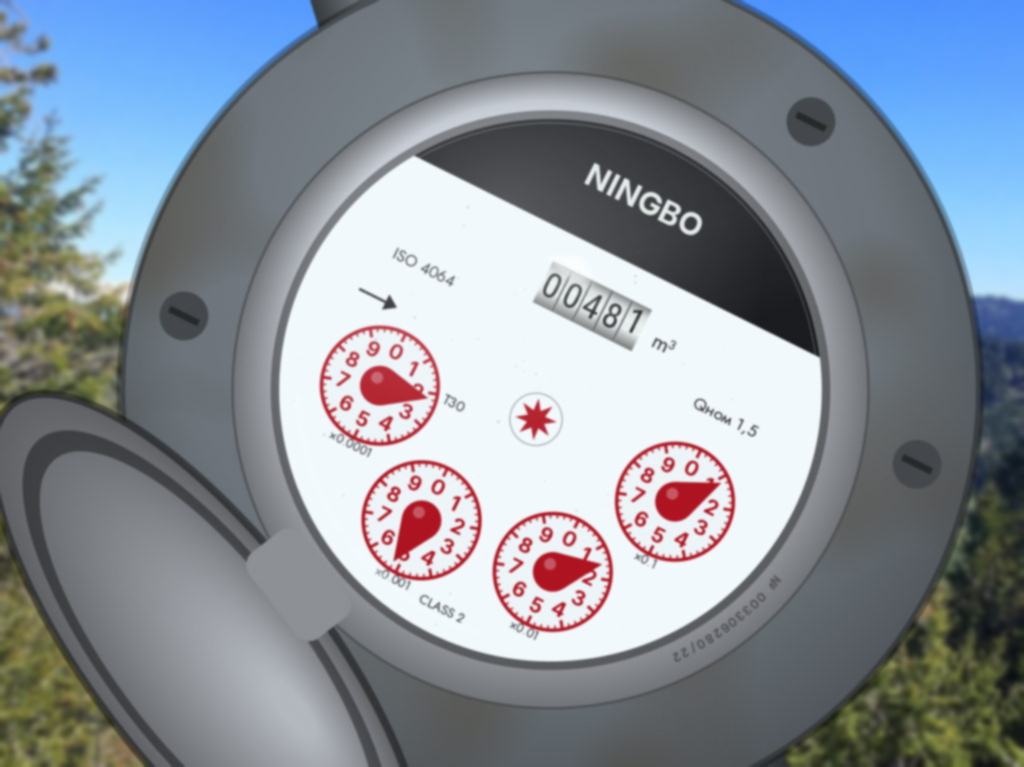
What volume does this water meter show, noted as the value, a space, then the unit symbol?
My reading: 481.1152 m³
